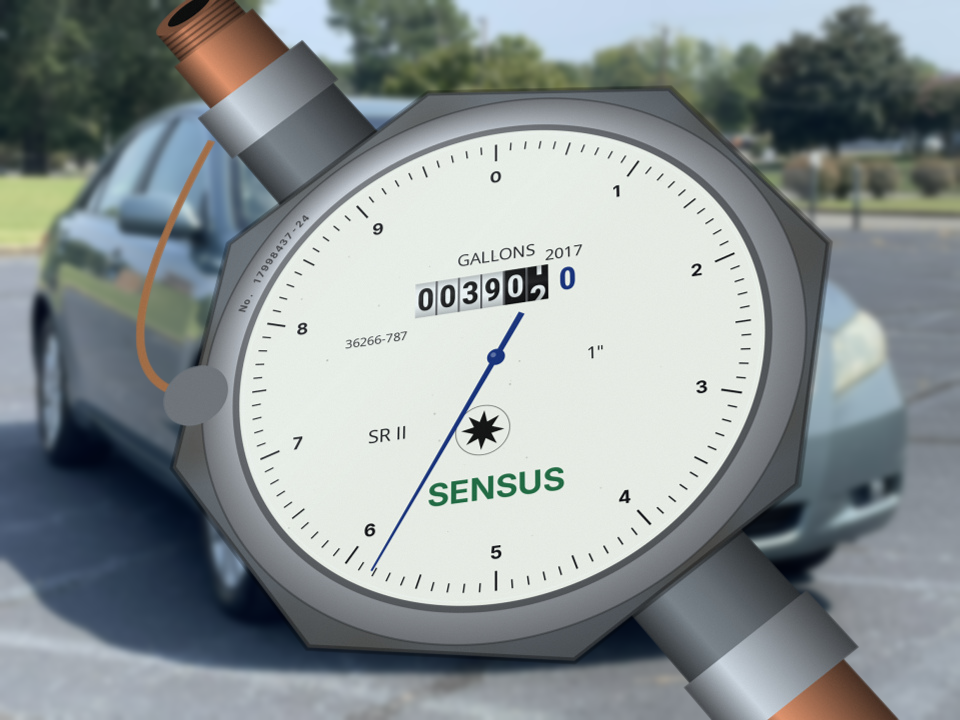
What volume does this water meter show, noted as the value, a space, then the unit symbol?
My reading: 39015.8 gal
